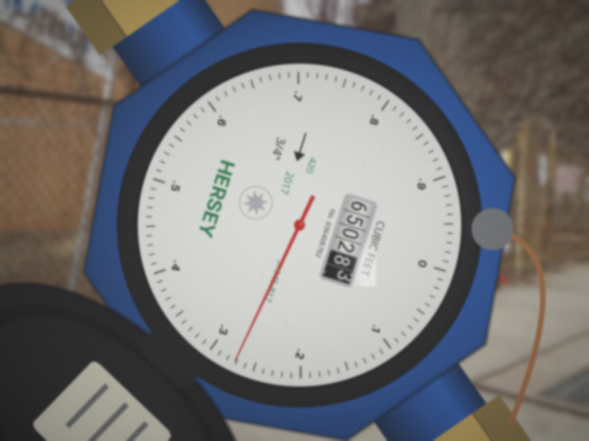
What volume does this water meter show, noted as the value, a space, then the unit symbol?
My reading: 650283.27 ft³
